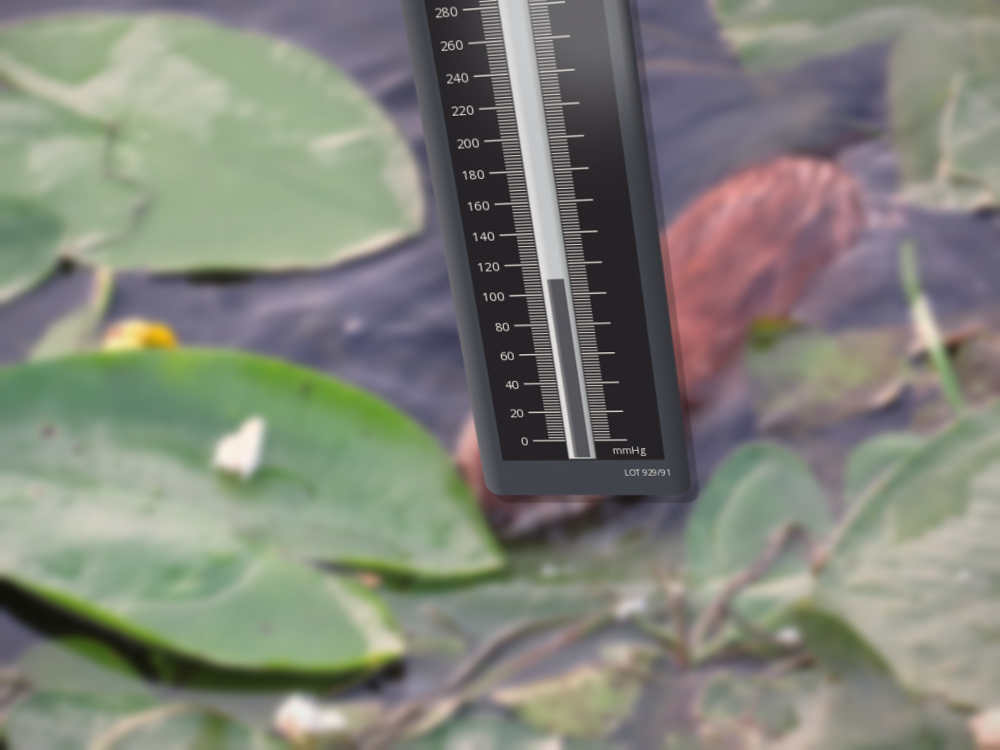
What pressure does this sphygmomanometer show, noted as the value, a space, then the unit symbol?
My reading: 110 mmHg
